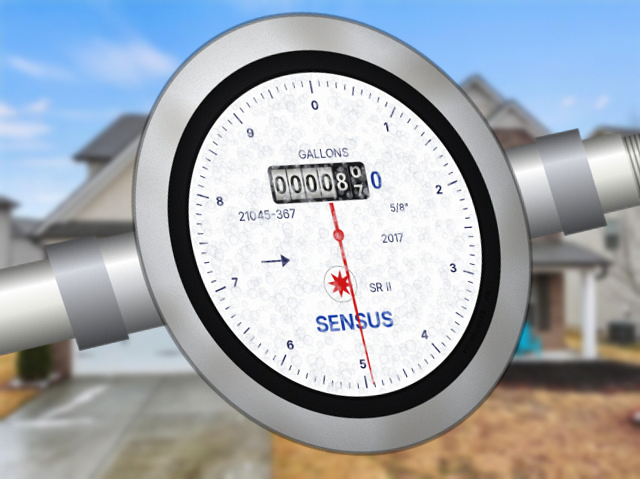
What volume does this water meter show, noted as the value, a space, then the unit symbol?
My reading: 864.9 gal
